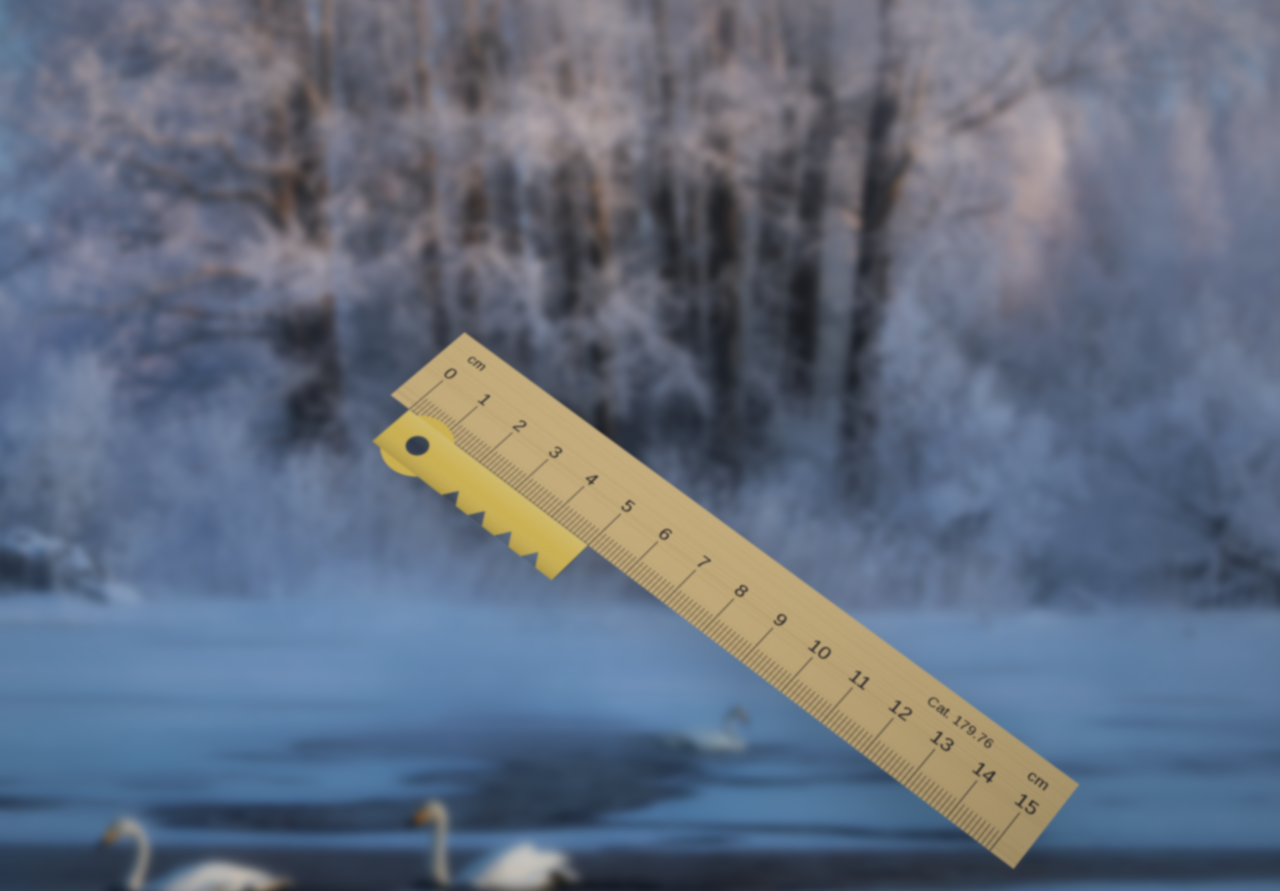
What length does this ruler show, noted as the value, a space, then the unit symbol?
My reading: 5 cm
